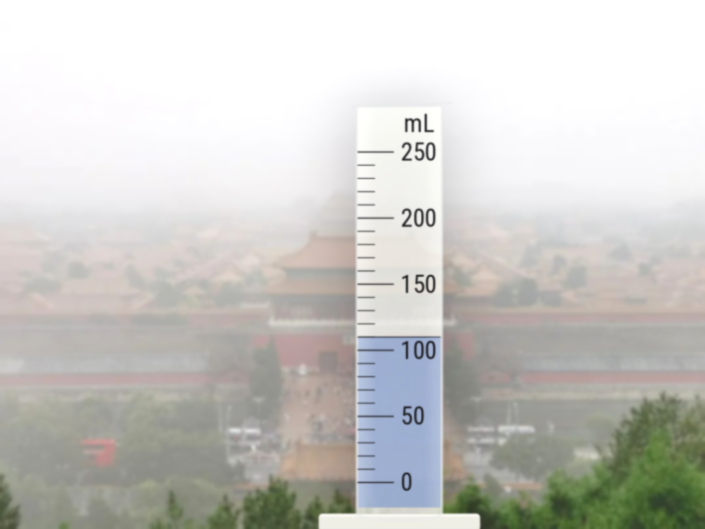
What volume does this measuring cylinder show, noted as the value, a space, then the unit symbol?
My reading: 110 mL
